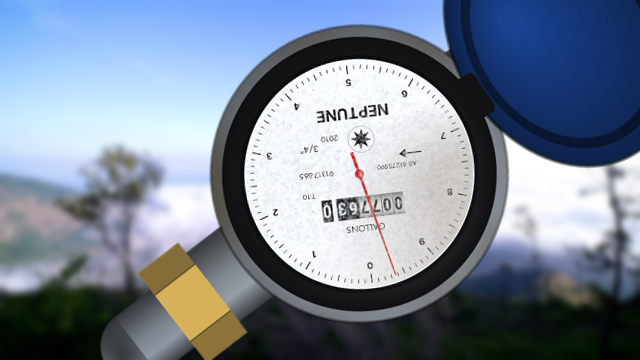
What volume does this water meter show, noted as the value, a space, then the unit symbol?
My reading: 77629.6 gal
